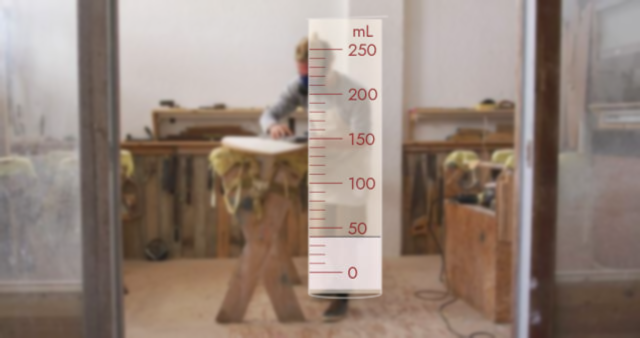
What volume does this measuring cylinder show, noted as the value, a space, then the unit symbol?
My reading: 40 mL
